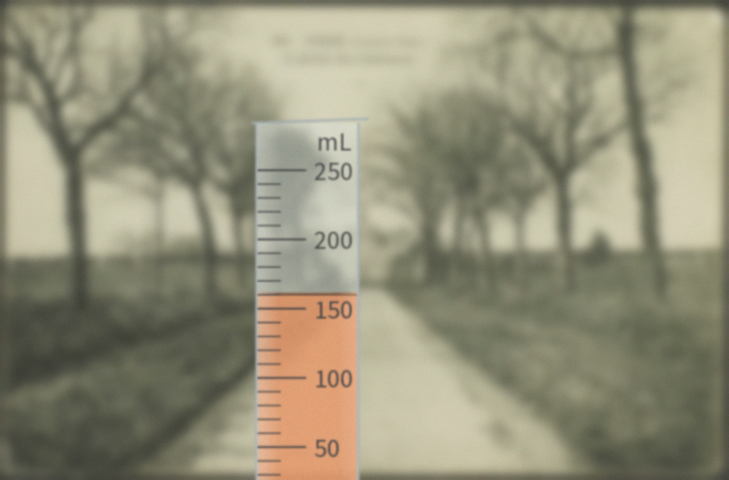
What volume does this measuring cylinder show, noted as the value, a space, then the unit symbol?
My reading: 160 mL
